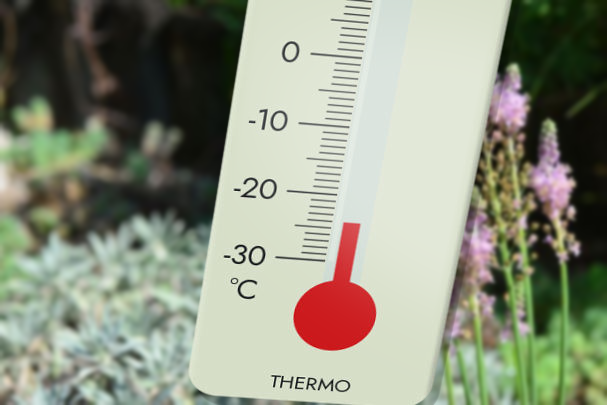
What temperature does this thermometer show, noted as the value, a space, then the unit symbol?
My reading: -24 °C
